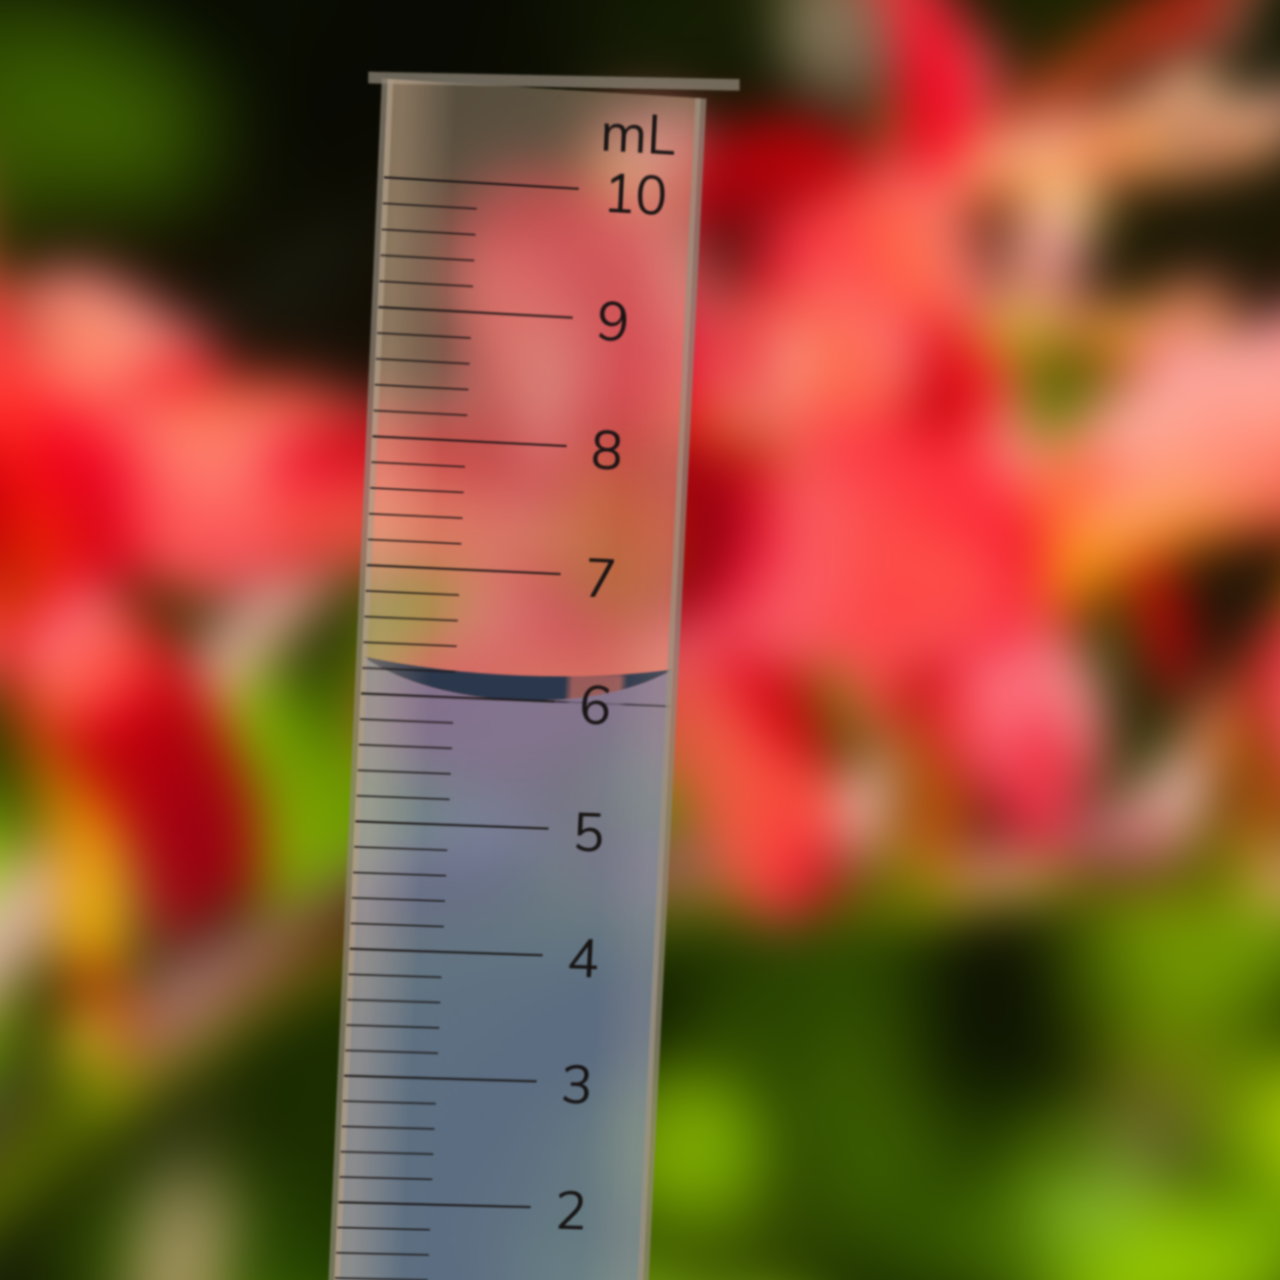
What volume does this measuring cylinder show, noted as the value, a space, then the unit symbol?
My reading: 6 mL
